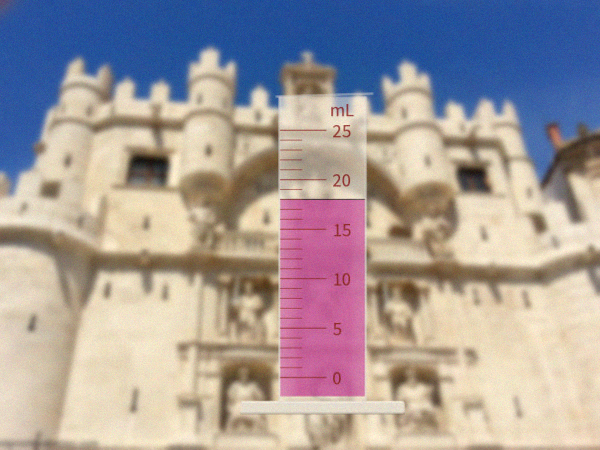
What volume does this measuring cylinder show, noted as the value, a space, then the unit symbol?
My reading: 18 mL
